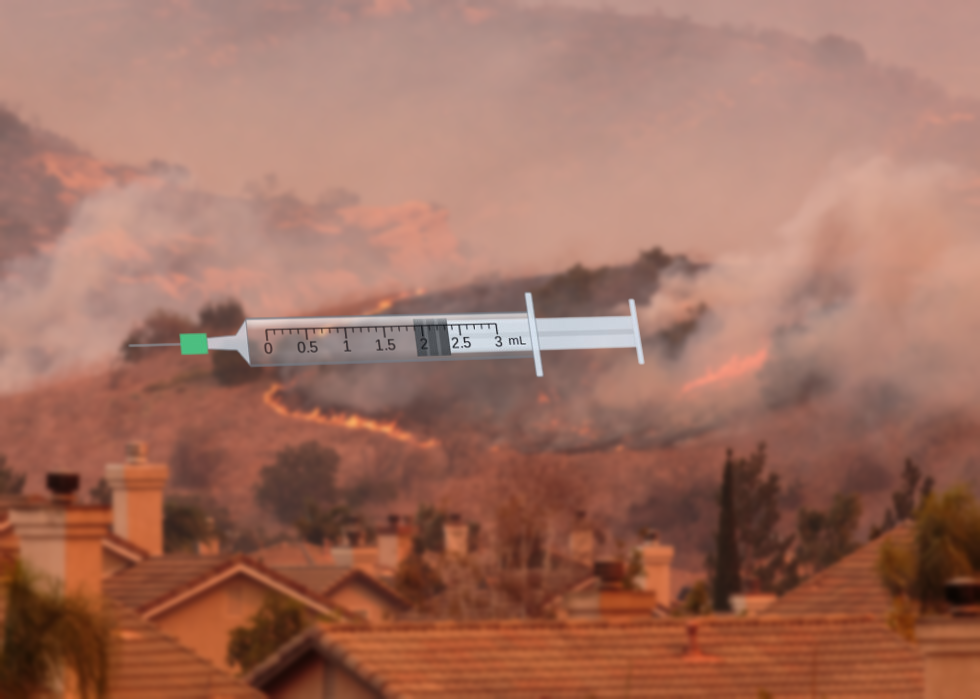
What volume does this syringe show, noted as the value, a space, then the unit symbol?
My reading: 1.9 mL
